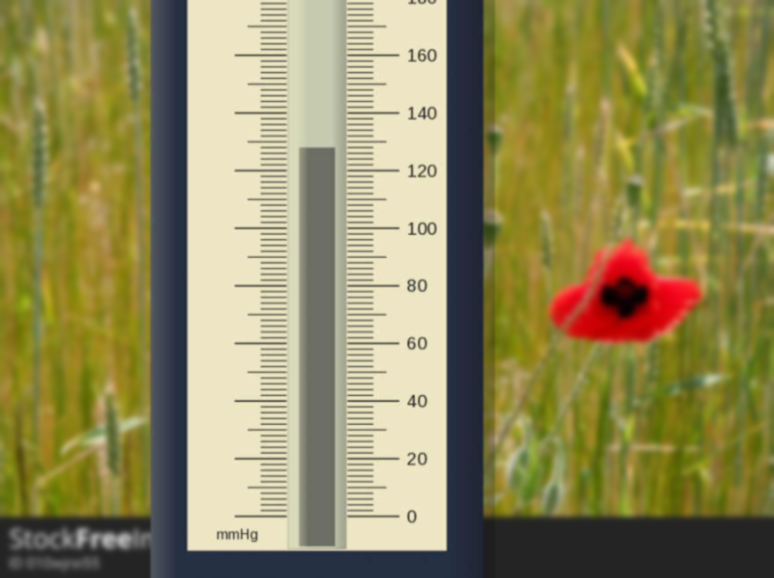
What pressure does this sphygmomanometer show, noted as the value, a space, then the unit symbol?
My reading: 128 mmHg
